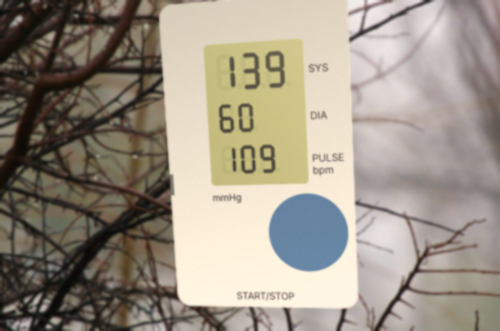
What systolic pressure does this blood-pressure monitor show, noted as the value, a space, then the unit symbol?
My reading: 139 mmHg
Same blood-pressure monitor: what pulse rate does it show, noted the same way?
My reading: 109 bpm
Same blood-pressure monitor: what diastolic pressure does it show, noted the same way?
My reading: 60 mmHg
